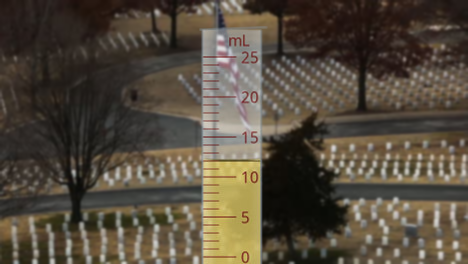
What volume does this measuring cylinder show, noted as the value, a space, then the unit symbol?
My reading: 12 mL
